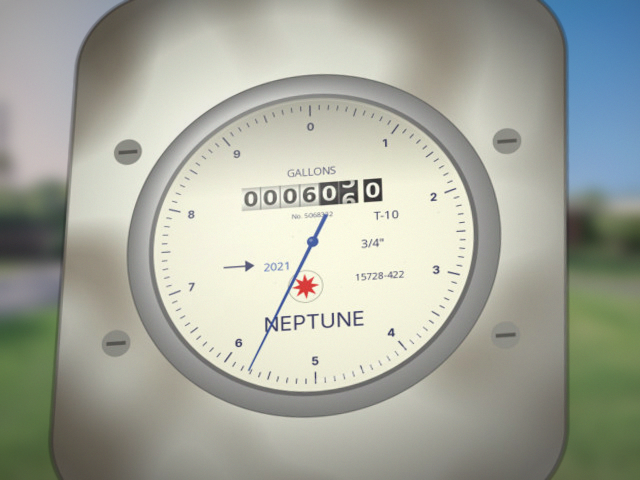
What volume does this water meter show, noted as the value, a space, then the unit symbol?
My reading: 6055.7 gal
